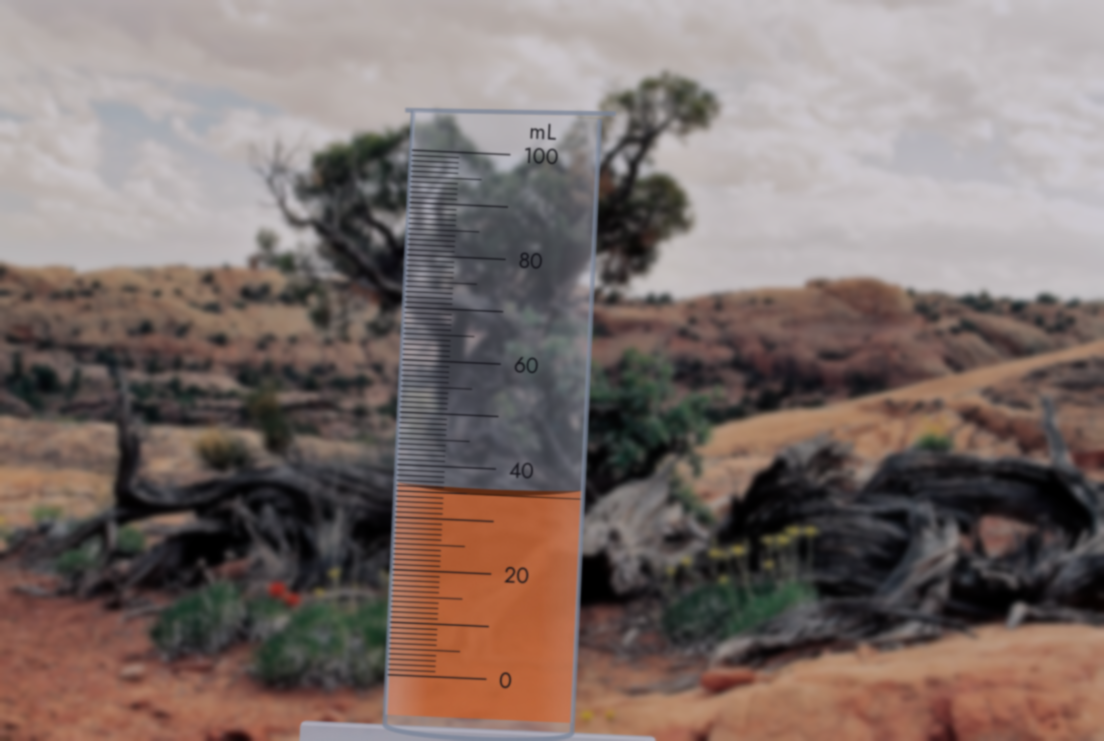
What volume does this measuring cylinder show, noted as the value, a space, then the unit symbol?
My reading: 35 mL
